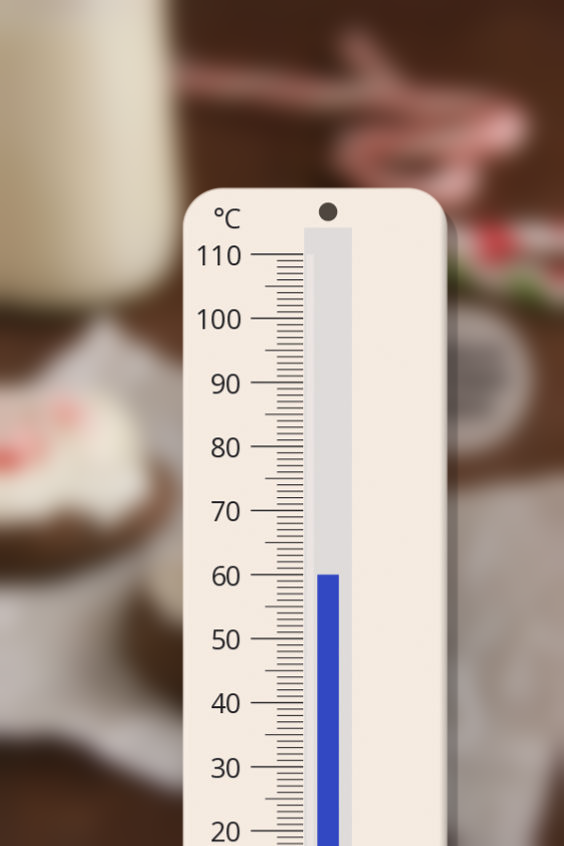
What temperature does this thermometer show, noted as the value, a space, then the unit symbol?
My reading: 60 °C
